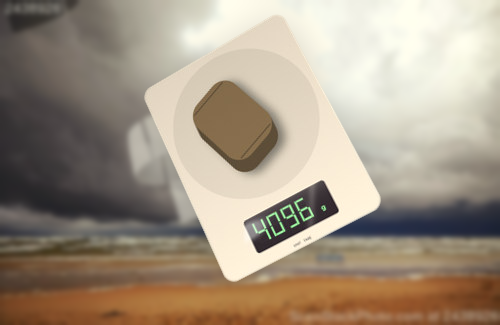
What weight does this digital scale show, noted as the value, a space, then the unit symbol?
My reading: 4096 g
